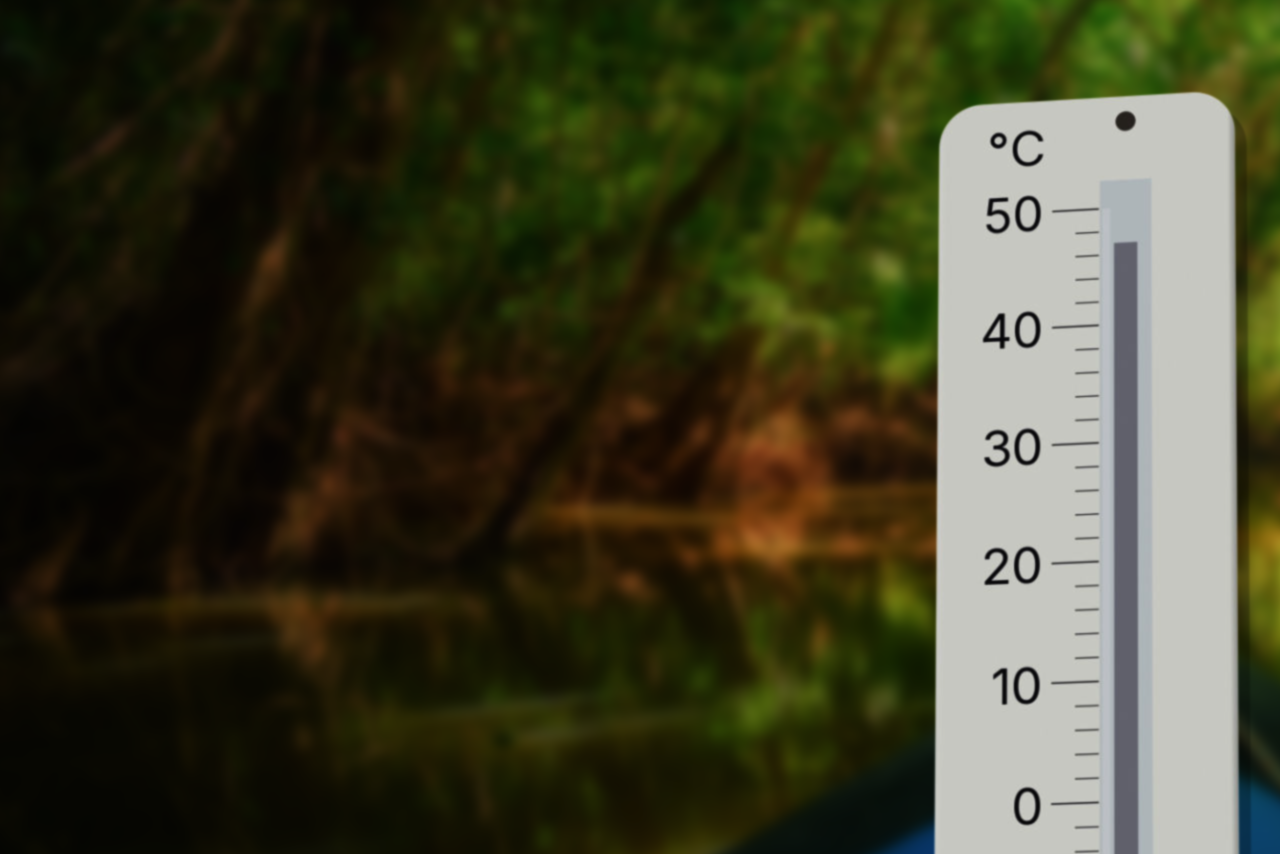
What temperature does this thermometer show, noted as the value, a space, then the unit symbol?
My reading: 47 °C
